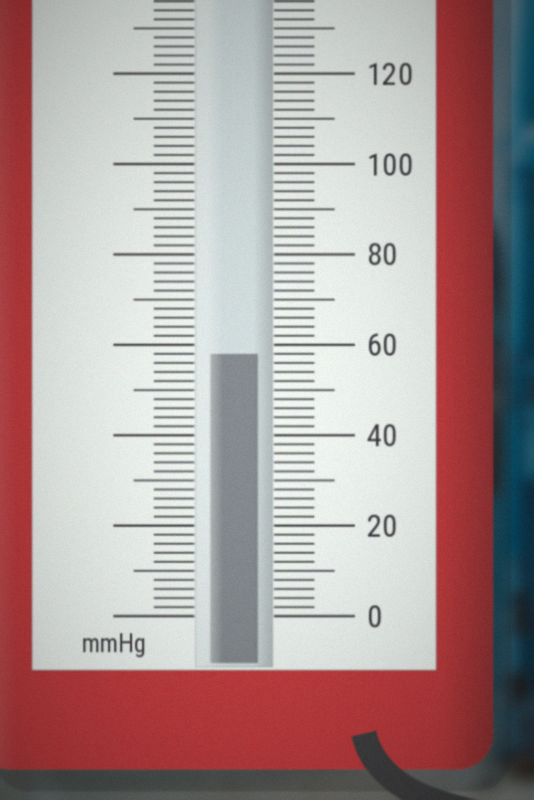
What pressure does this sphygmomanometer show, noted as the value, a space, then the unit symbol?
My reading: 58 mmHg
